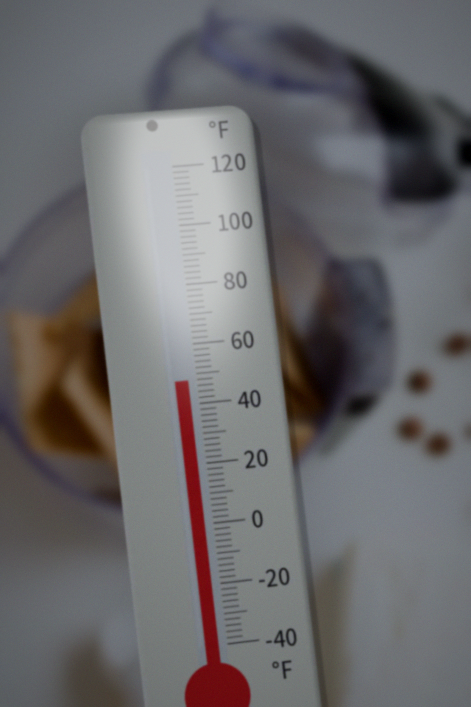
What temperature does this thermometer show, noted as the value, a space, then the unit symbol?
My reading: 48 °F
